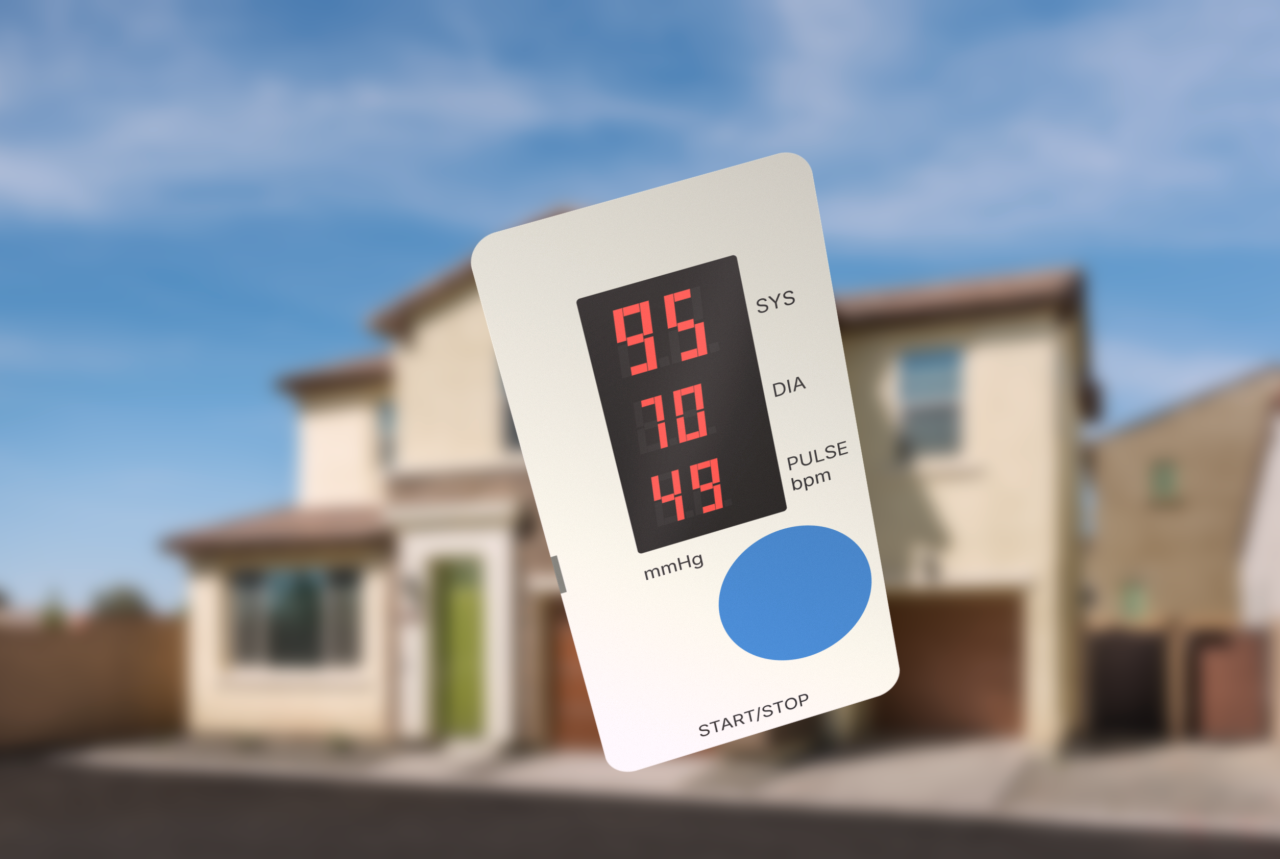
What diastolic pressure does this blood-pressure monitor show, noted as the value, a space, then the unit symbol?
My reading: 70 mmHg
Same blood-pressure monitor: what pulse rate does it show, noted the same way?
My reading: 49 bpm
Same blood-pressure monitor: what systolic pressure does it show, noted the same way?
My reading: 95 mmHg
